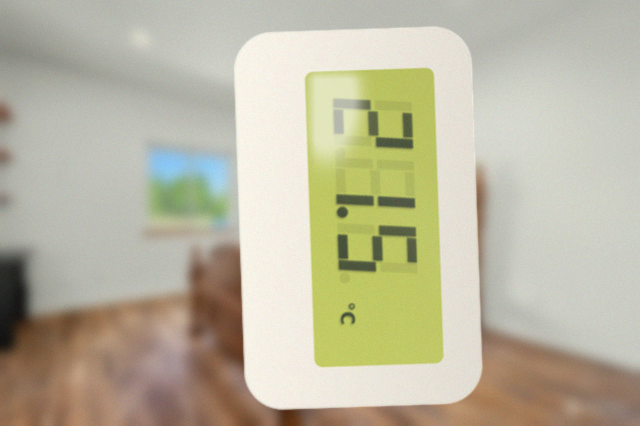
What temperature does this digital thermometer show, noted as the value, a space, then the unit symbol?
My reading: 21.5 °C
